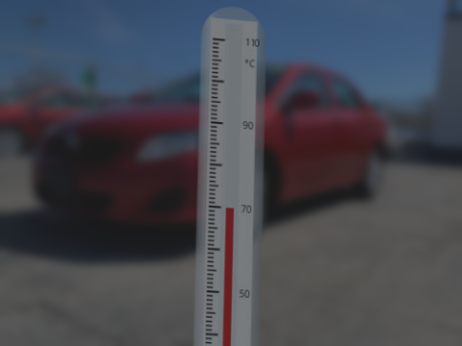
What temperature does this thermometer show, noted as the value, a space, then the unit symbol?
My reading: 70 °C
